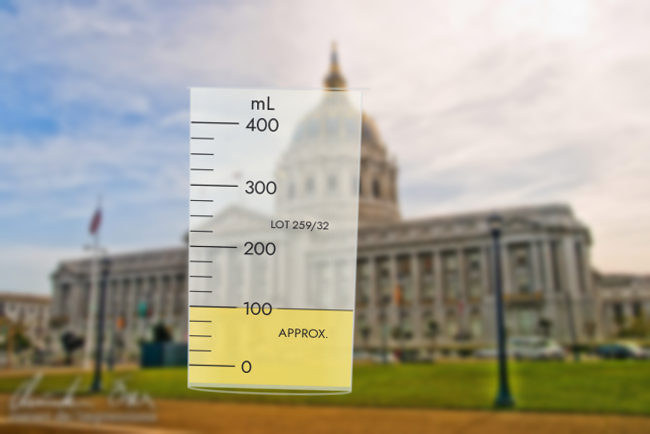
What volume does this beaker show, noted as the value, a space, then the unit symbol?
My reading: 100 mL
